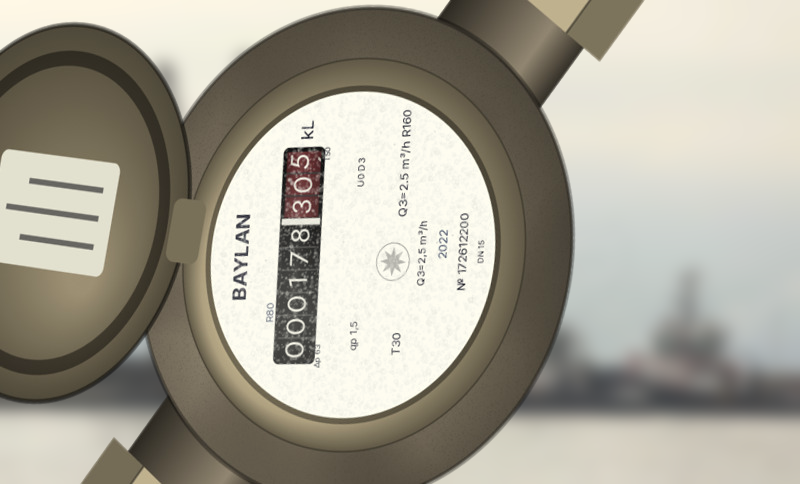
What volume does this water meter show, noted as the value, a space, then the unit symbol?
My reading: 178.305 kL
